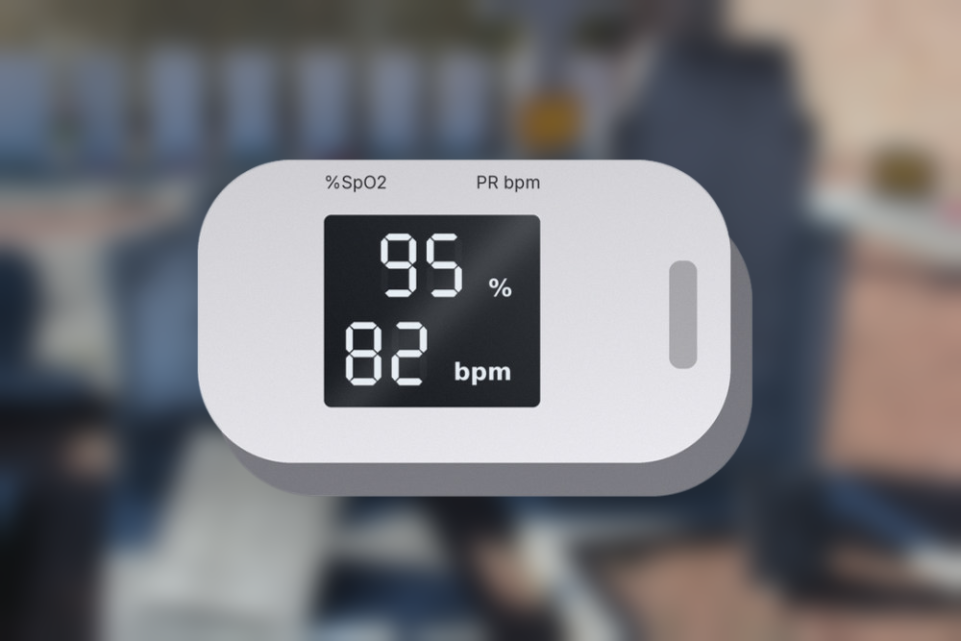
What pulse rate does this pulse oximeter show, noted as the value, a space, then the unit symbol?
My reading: 82 bpm
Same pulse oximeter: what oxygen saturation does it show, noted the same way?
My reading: 95 %
